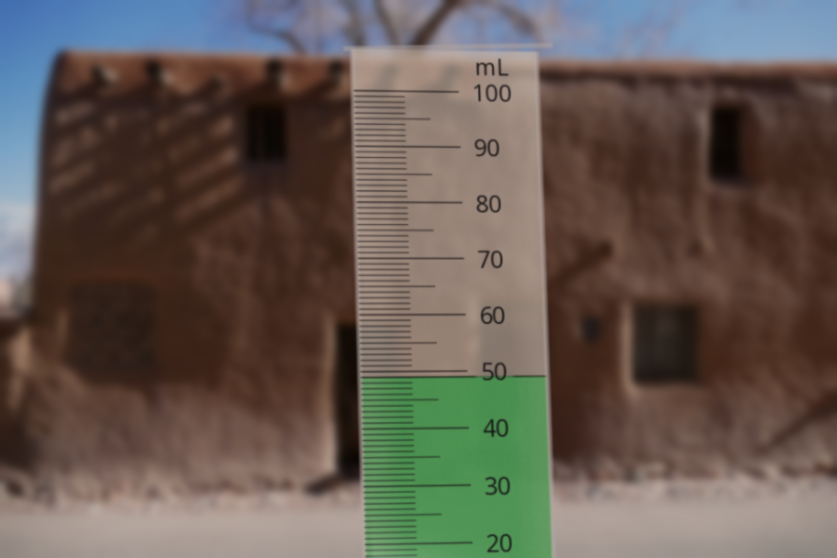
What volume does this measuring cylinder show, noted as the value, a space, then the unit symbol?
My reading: 49 mL
